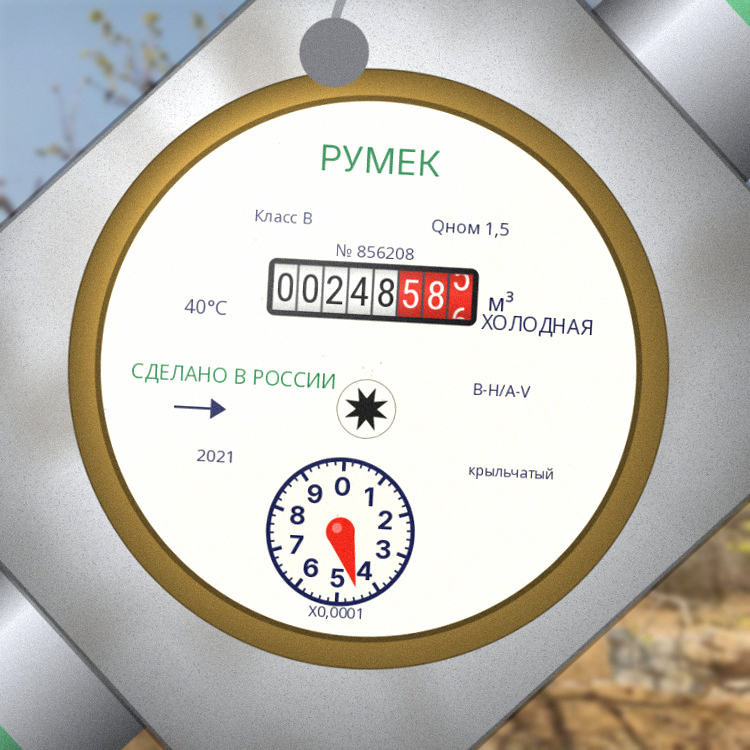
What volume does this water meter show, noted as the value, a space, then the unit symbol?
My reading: 248.5854 m³
